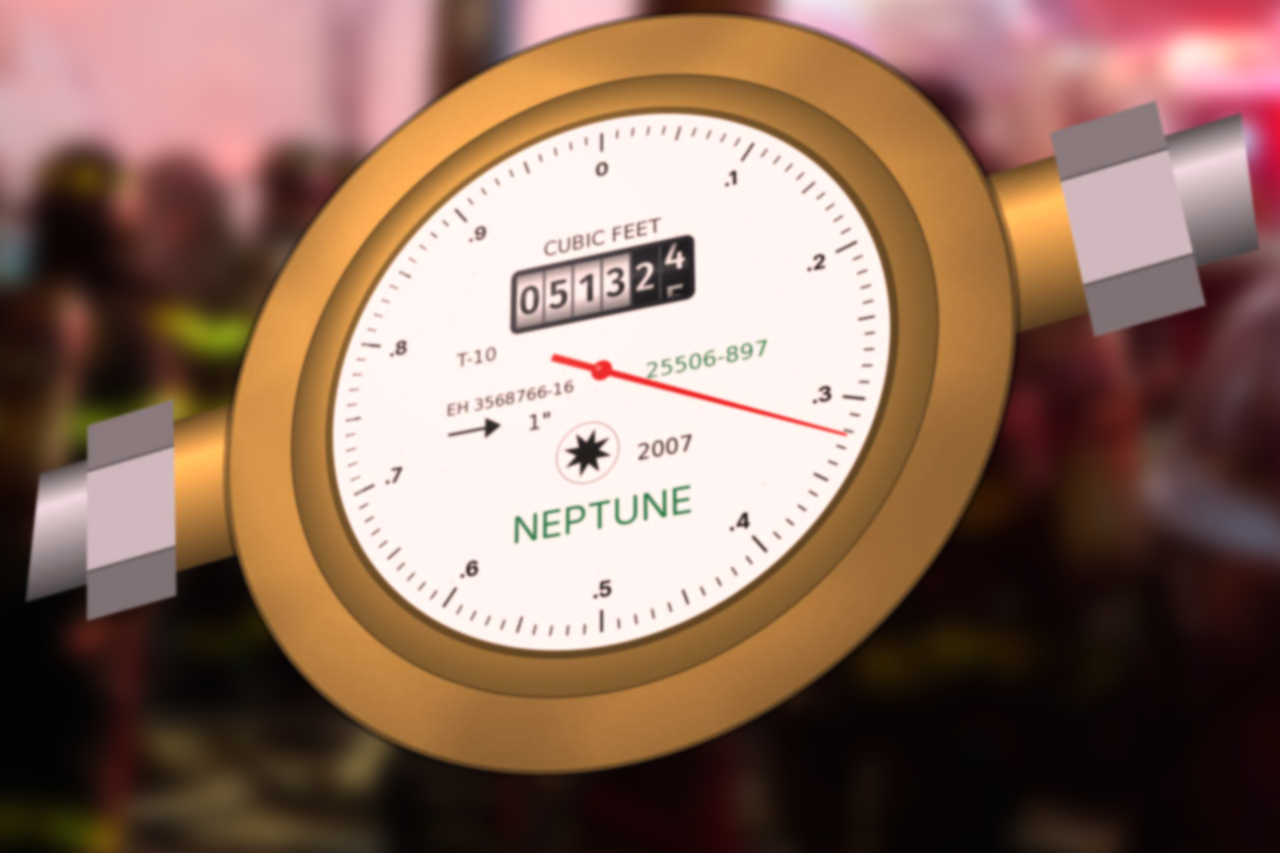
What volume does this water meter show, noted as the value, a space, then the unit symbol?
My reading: 51324.32 ft³
